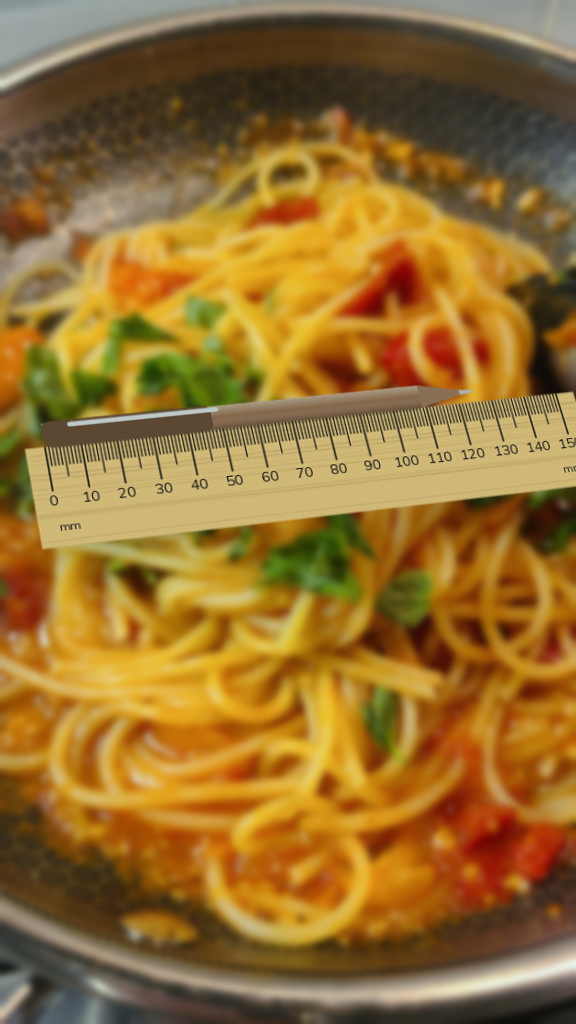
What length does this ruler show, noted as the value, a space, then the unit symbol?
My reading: 125 mm
